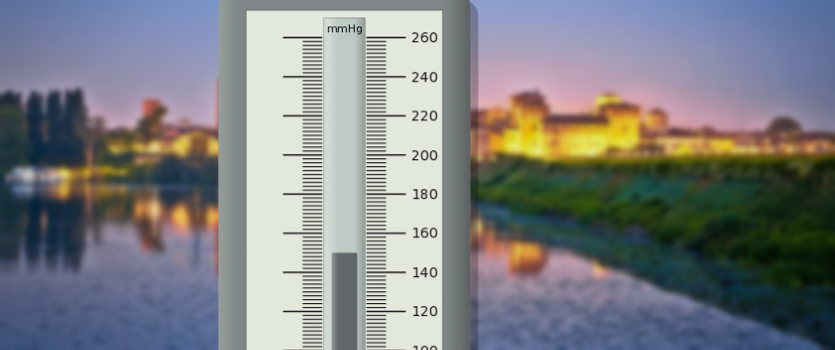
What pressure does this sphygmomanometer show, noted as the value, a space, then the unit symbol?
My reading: 150 mmHg
